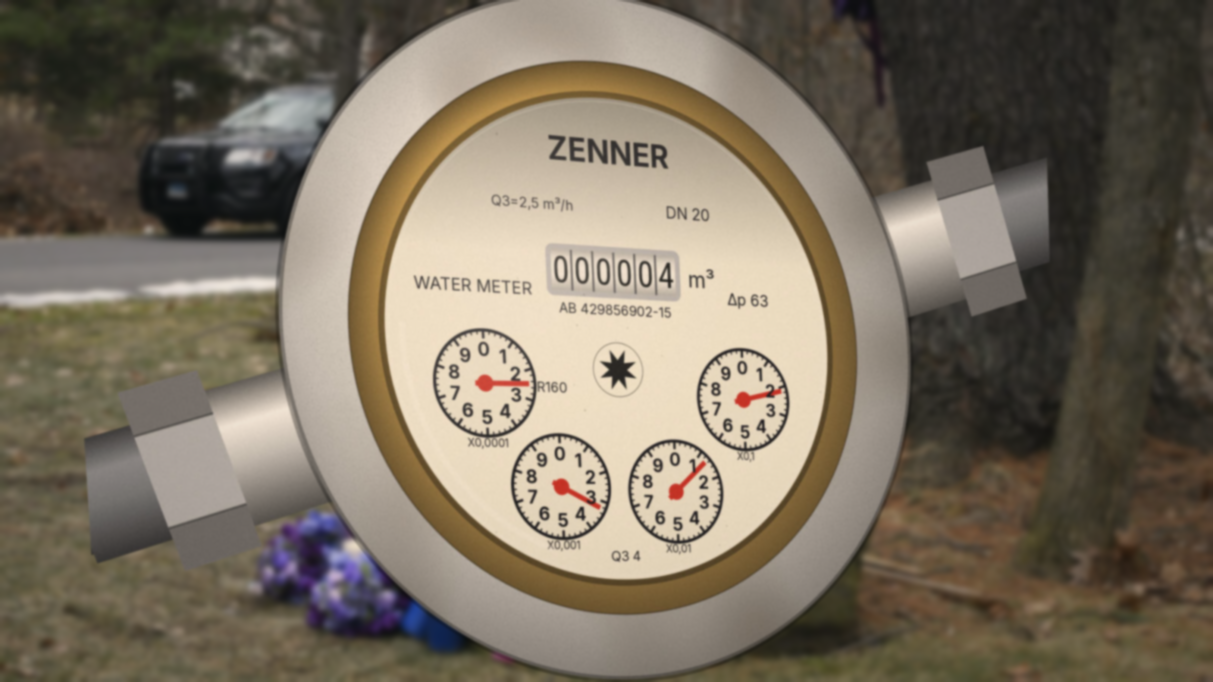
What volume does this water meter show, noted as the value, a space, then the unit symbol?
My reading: 4.2132 m³
